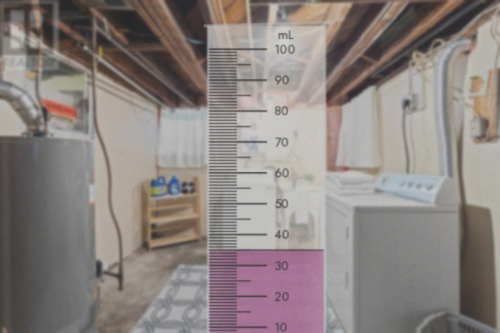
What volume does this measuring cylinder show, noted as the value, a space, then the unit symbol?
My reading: 35 mL
